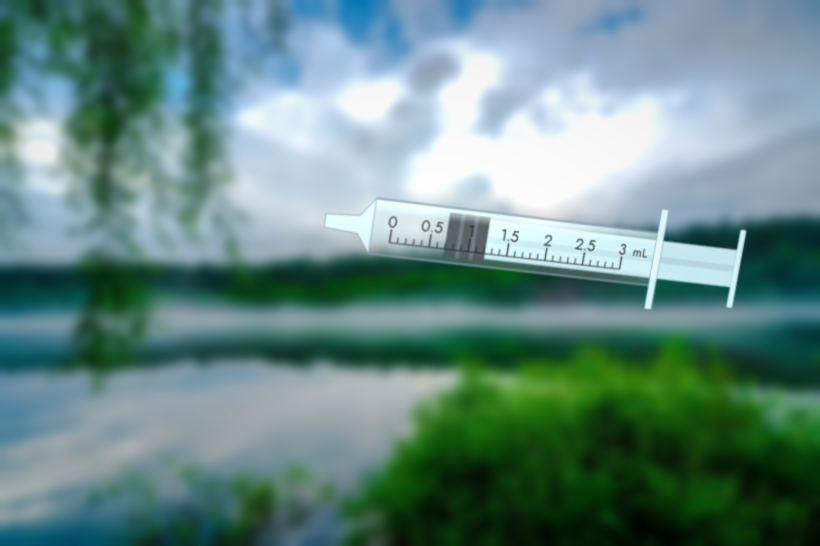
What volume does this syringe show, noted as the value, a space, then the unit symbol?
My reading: 0.7 mL
